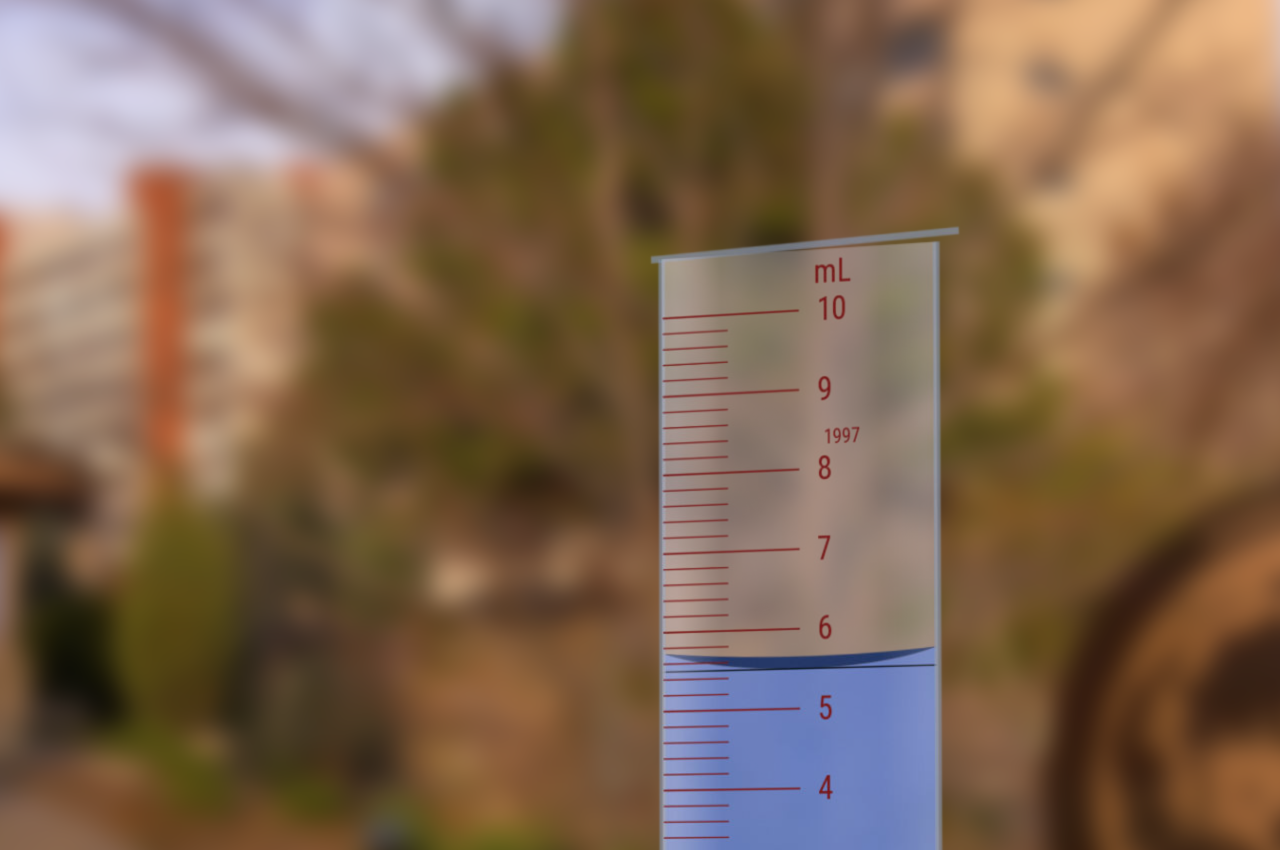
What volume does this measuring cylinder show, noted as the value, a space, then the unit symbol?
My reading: 5.5 mL
